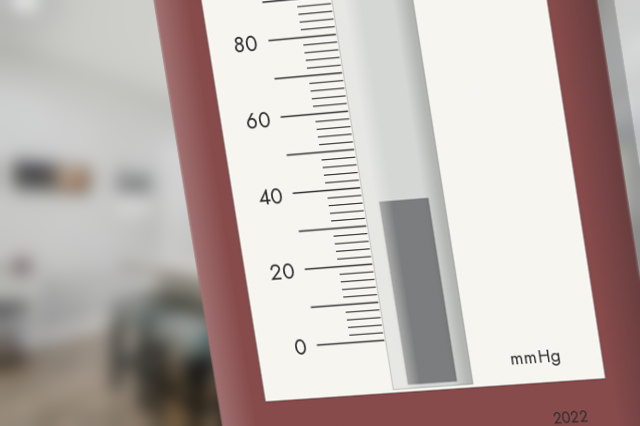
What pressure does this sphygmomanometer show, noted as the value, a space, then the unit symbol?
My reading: 36 mmHg
